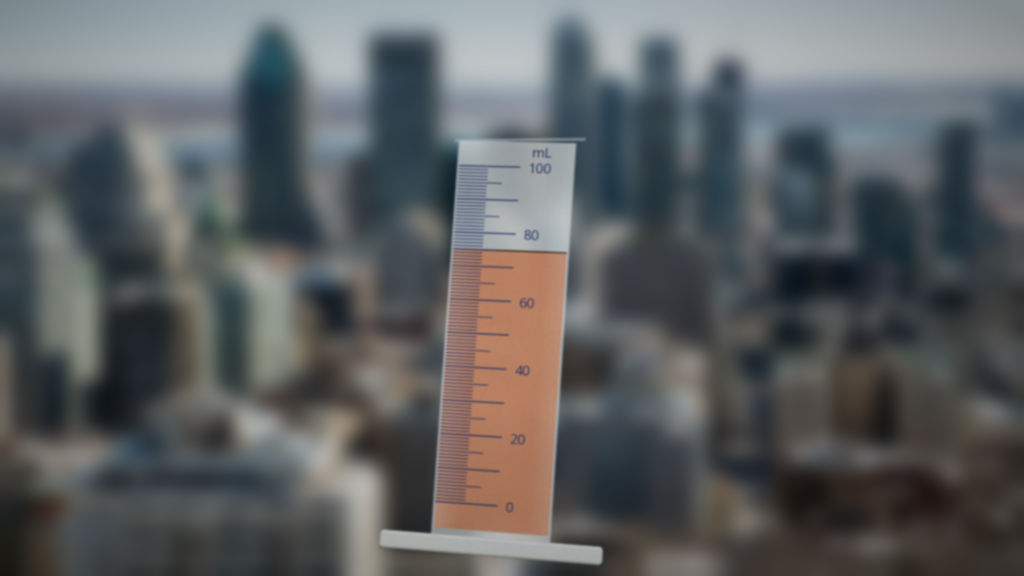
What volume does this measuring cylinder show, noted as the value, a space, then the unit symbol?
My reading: 75 mL
